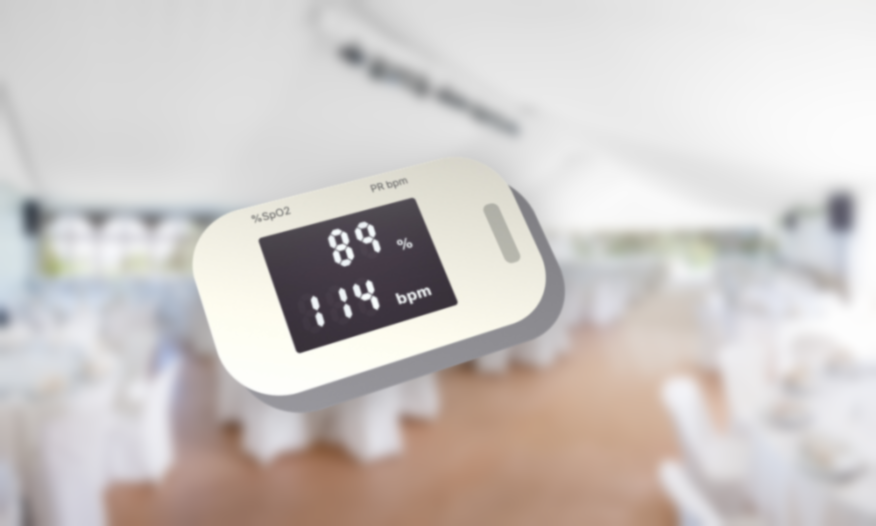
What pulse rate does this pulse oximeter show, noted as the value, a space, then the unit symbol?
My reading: 114 bpm
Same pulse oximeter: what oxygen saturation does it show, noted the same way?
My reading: 89 %
